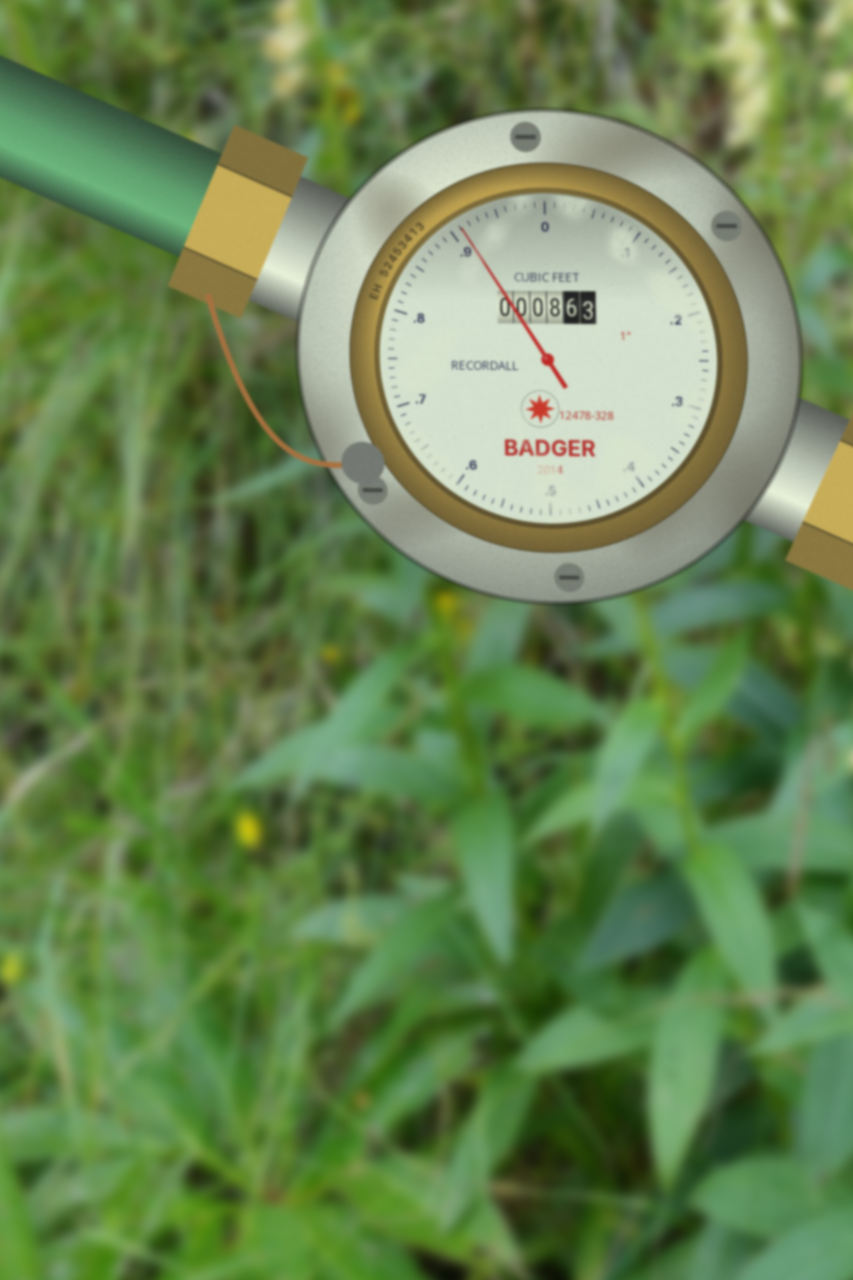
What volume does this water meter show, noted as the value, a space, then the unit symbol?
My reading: 862.91 ft³
